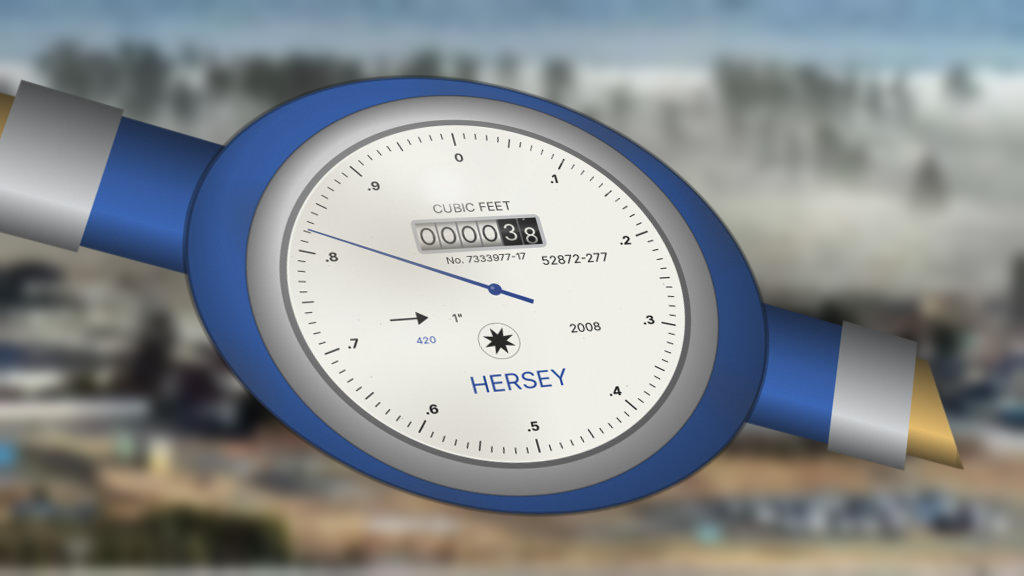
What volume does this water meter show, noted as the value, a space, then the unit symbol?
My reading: 37.82 ft³
